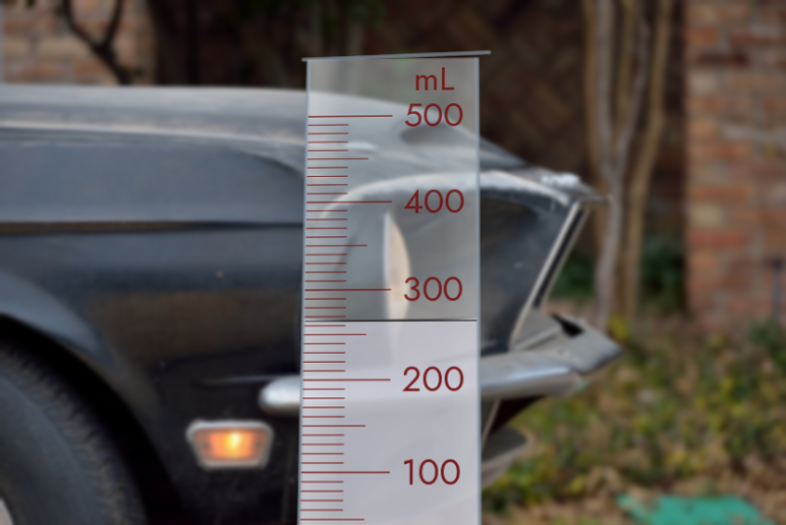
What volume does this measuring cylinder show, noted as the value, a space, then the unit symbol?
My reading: 265 mL
